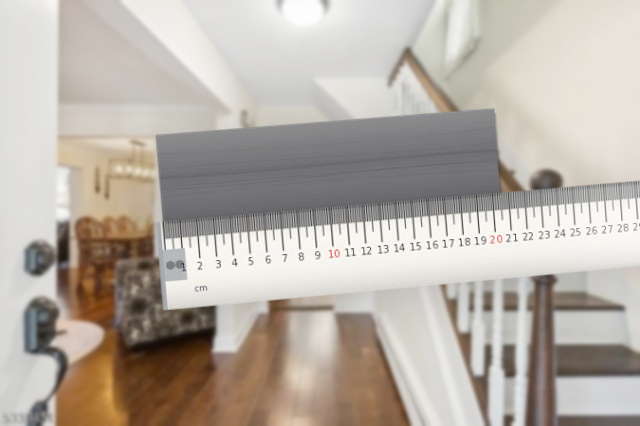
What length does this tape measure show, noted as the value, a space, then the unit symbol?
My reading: 20.5 cm
